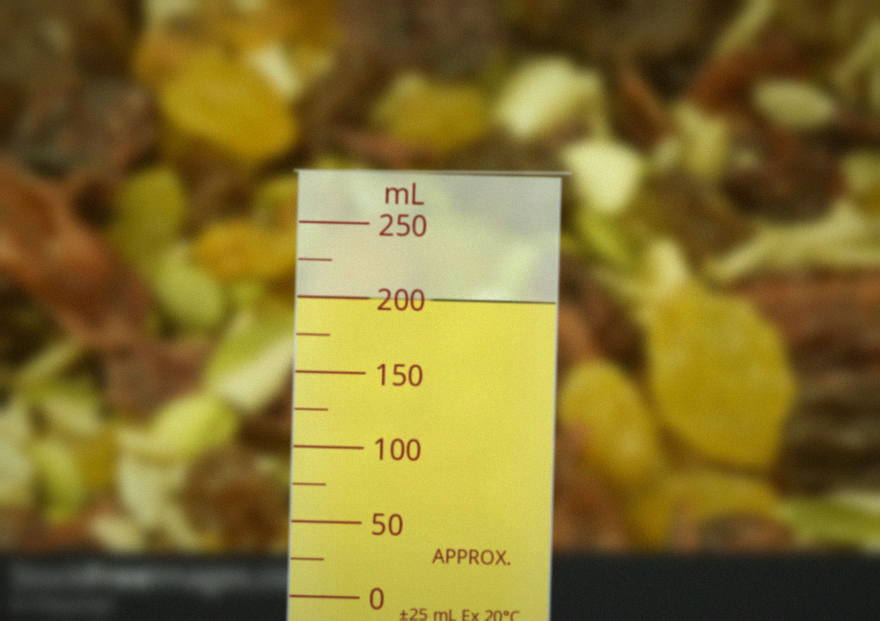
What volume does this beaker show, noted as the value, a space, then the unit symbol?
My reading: 200 mL
